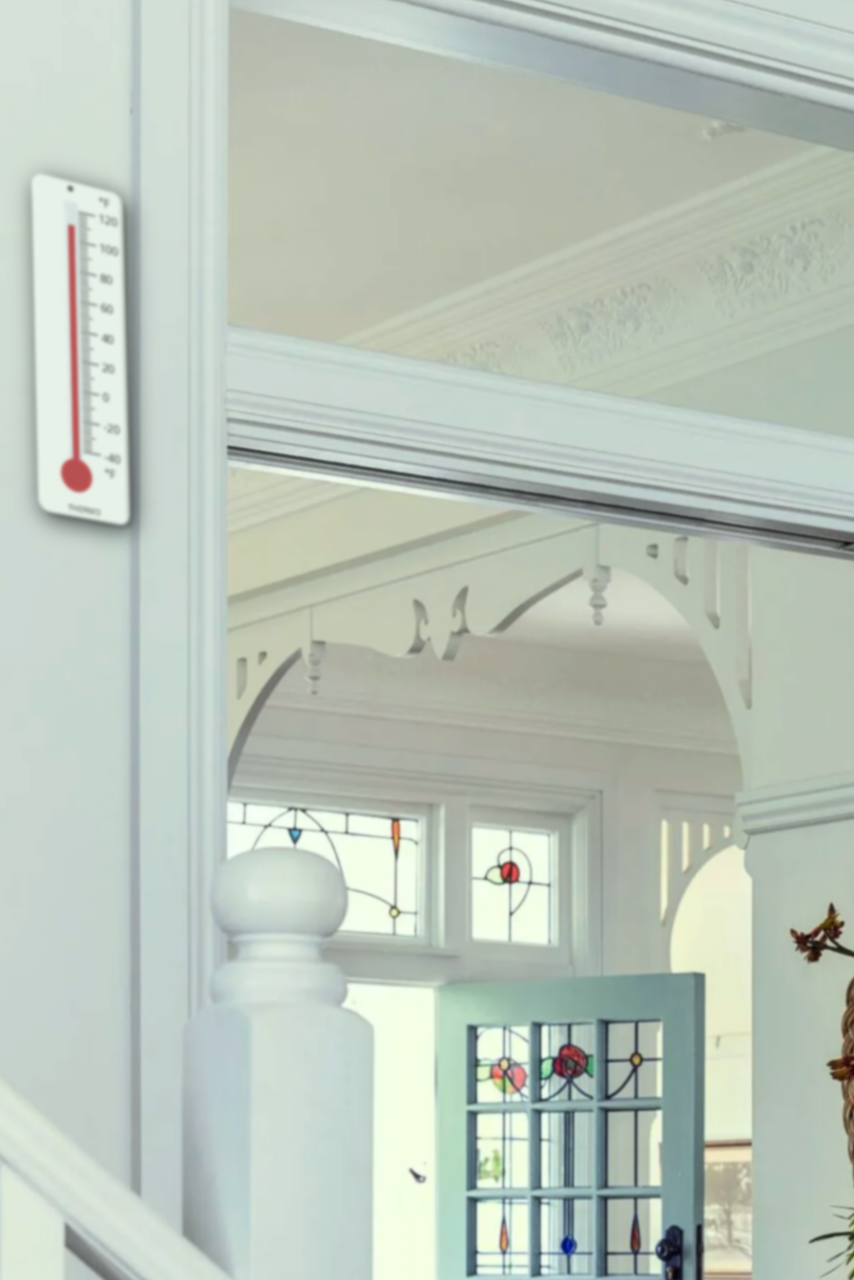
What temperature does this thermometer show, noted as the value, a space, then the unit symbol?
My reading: 110 °F
